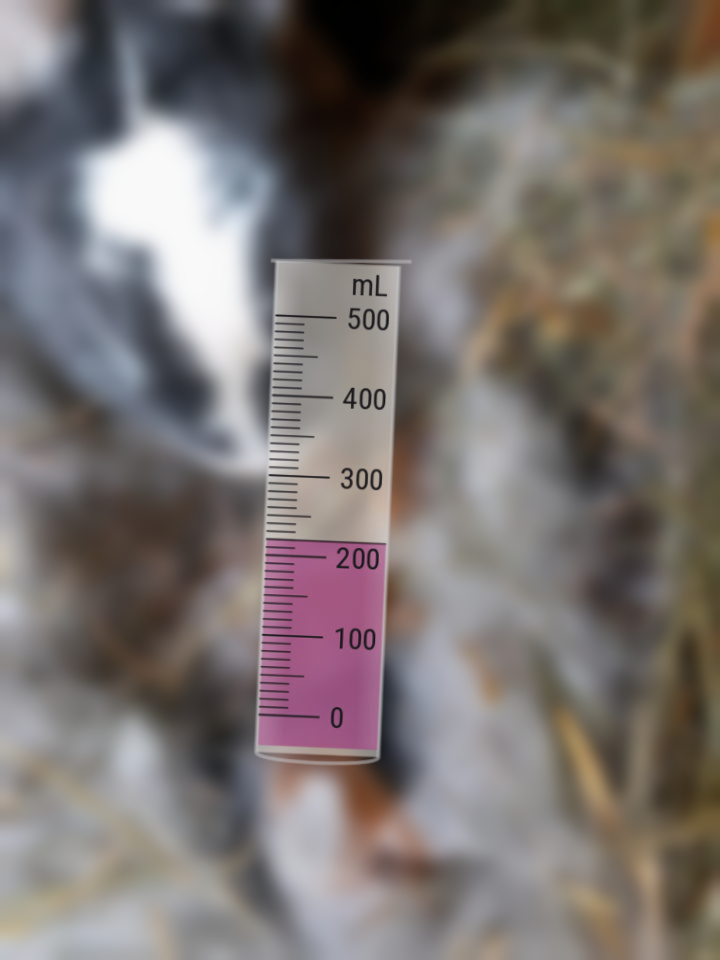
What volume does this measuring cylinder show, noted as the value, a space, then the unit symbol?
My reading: 220 mL
